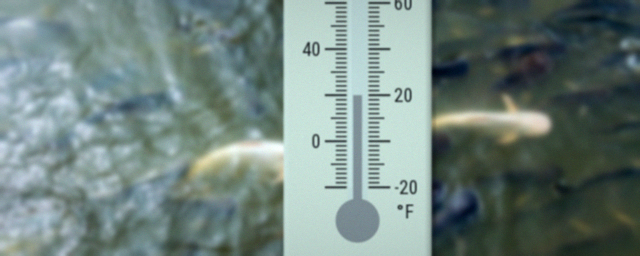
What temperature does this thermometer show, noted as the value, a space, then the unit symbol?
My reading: 20 °F
